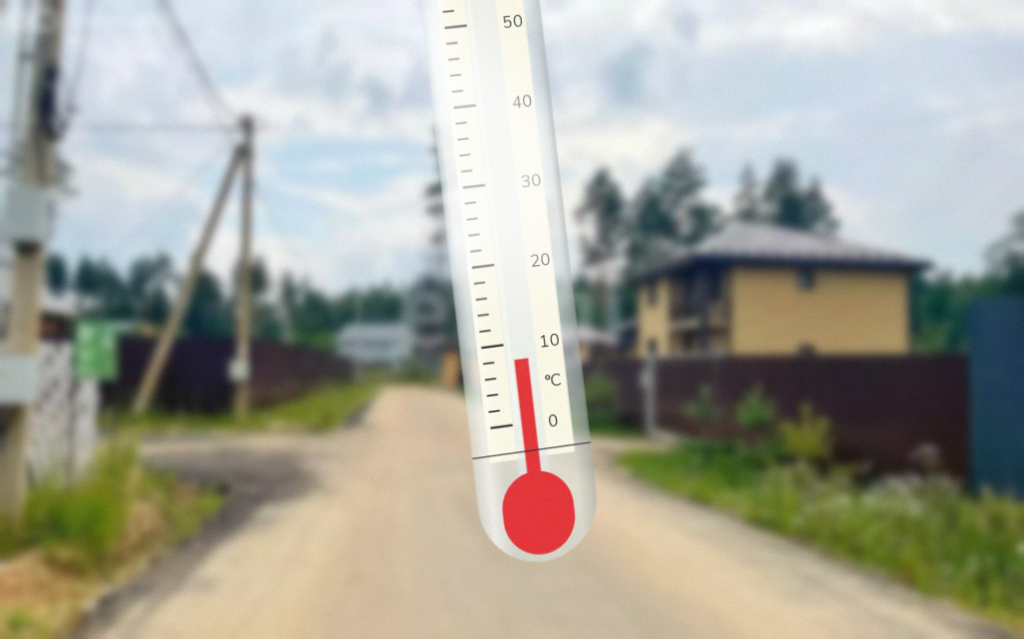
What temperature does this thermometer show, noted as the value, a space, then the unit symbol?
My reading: 8 °C
